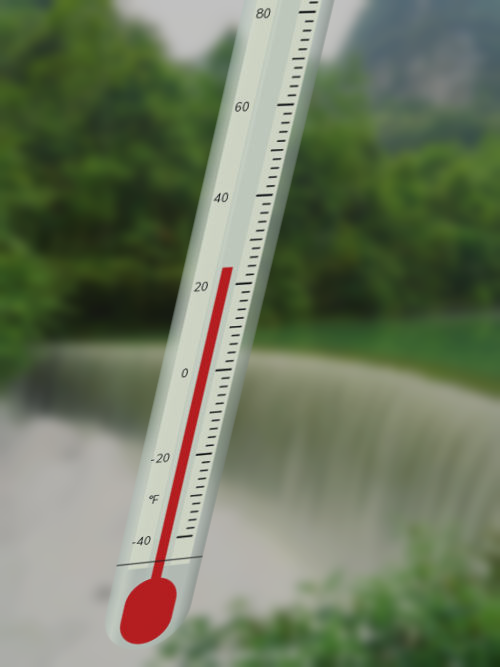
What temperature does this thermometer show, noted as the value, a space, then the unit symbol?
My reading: 24 °F
